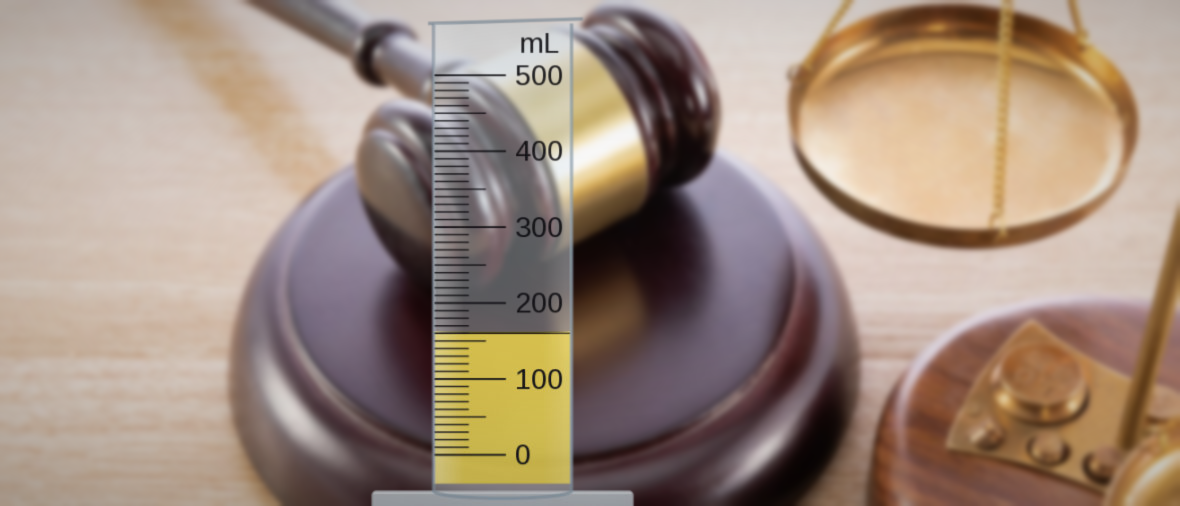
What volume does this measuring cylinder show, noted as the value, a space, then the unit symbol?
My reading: 160 mL
